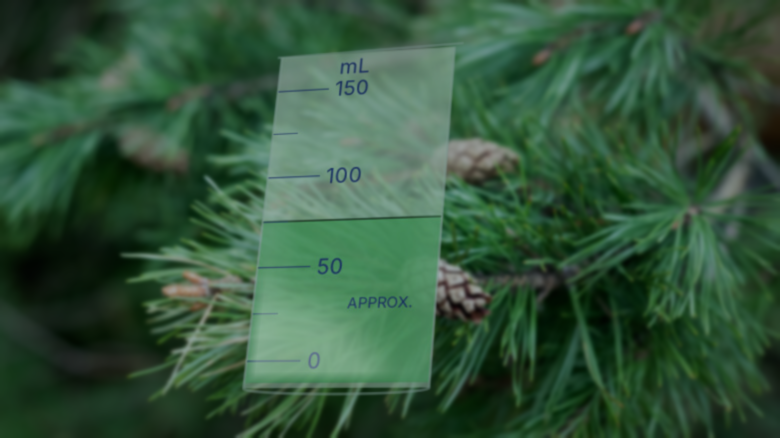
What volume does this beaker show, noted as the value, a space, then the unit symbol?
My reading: 75 mL
